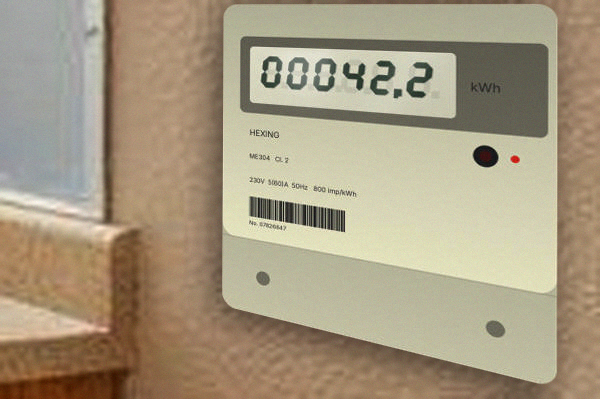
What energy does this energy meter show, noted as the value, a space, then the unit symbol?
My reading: 42.2 kWh
